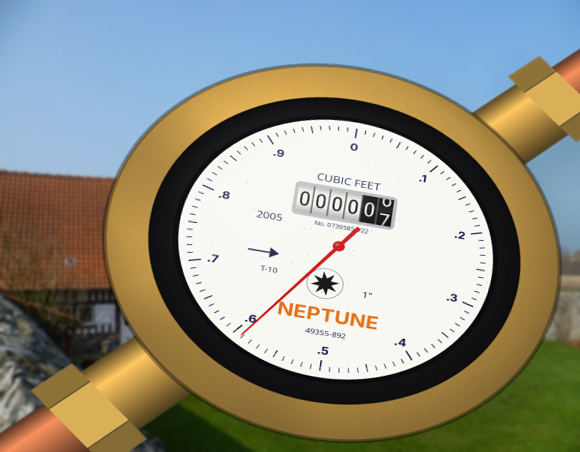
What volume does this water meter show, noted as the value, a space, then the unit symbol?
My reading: 6.59 ft³
